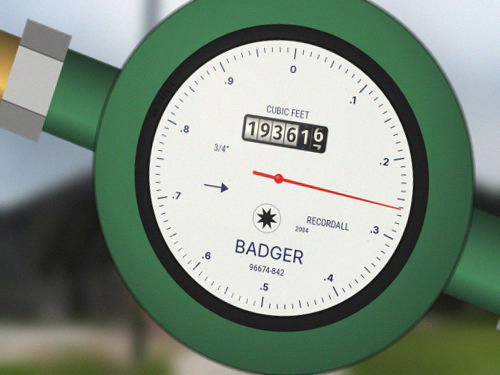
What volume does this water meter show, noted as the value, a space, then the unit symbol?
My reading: 193616.26 ft³
